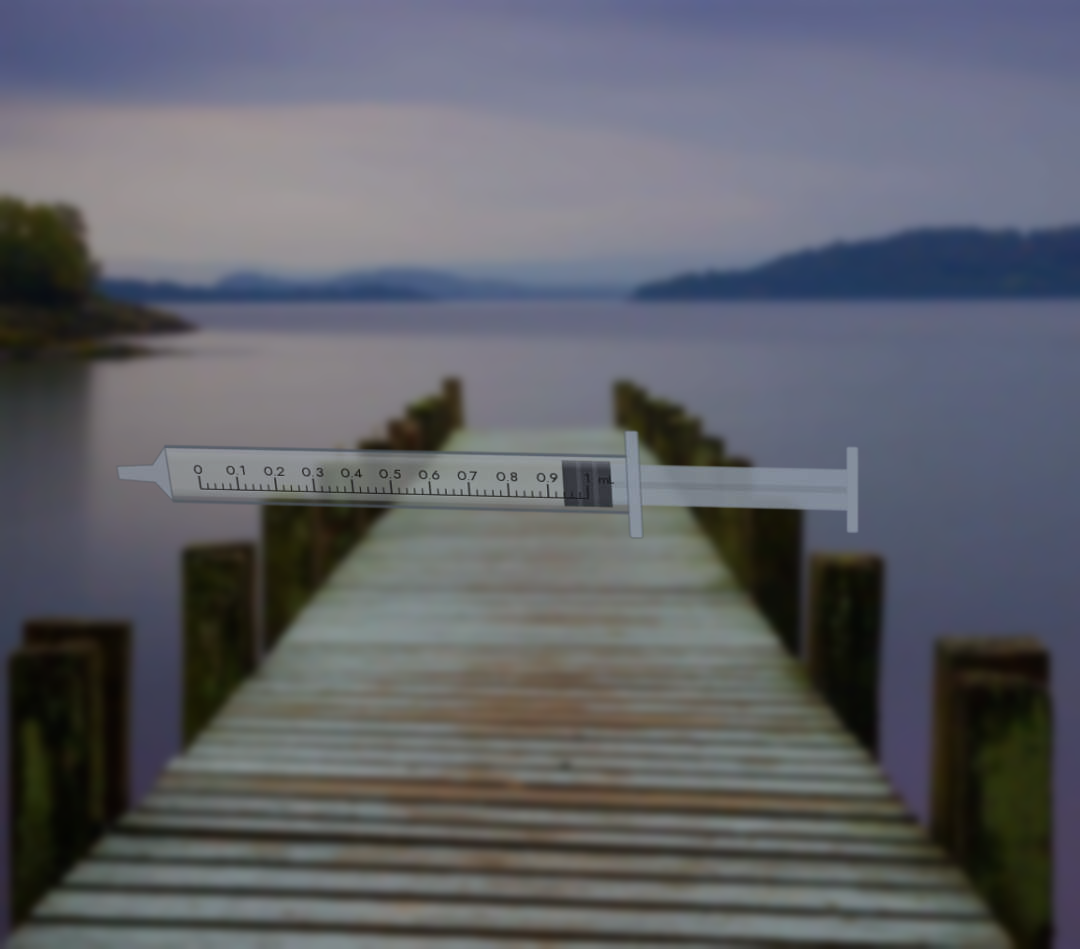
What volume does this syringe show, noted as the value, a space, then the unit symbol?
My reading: 0.94 mL
